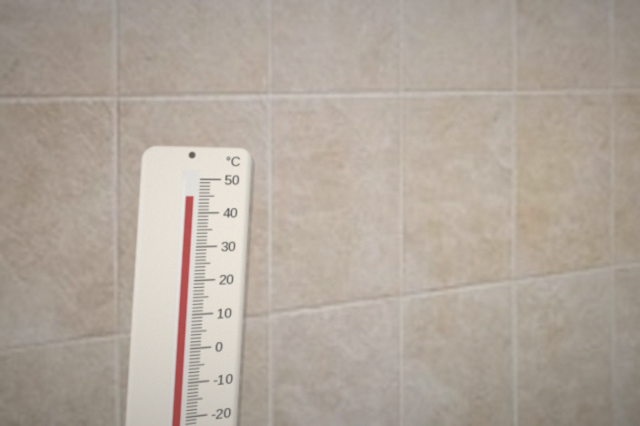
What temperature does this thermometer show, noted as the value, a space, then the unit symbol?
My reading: 45 °C
